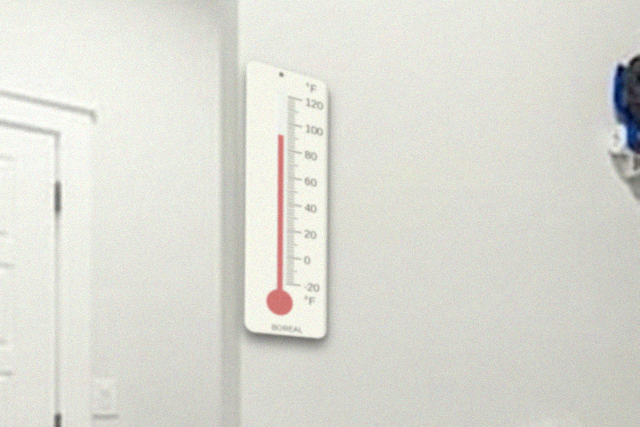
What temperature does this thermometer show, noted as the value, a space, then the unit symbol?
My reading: 90 °F
